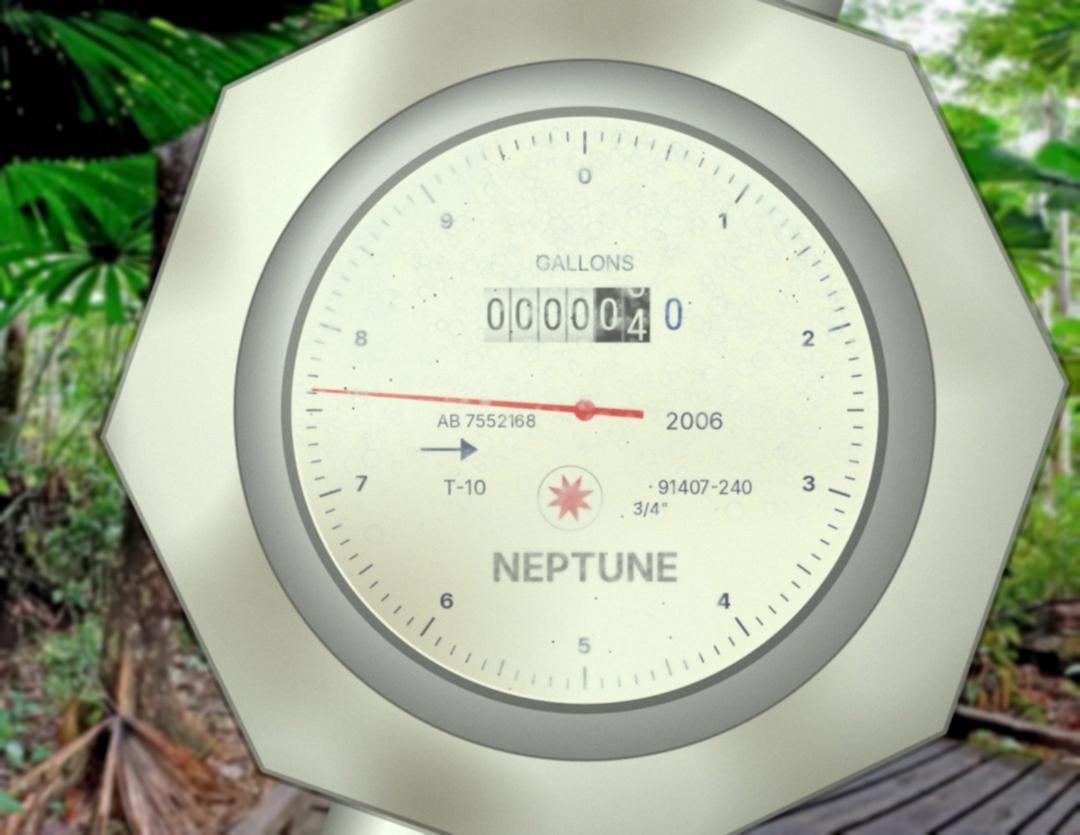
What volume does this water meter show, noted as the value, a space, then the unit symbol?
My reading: 37.6 gal
